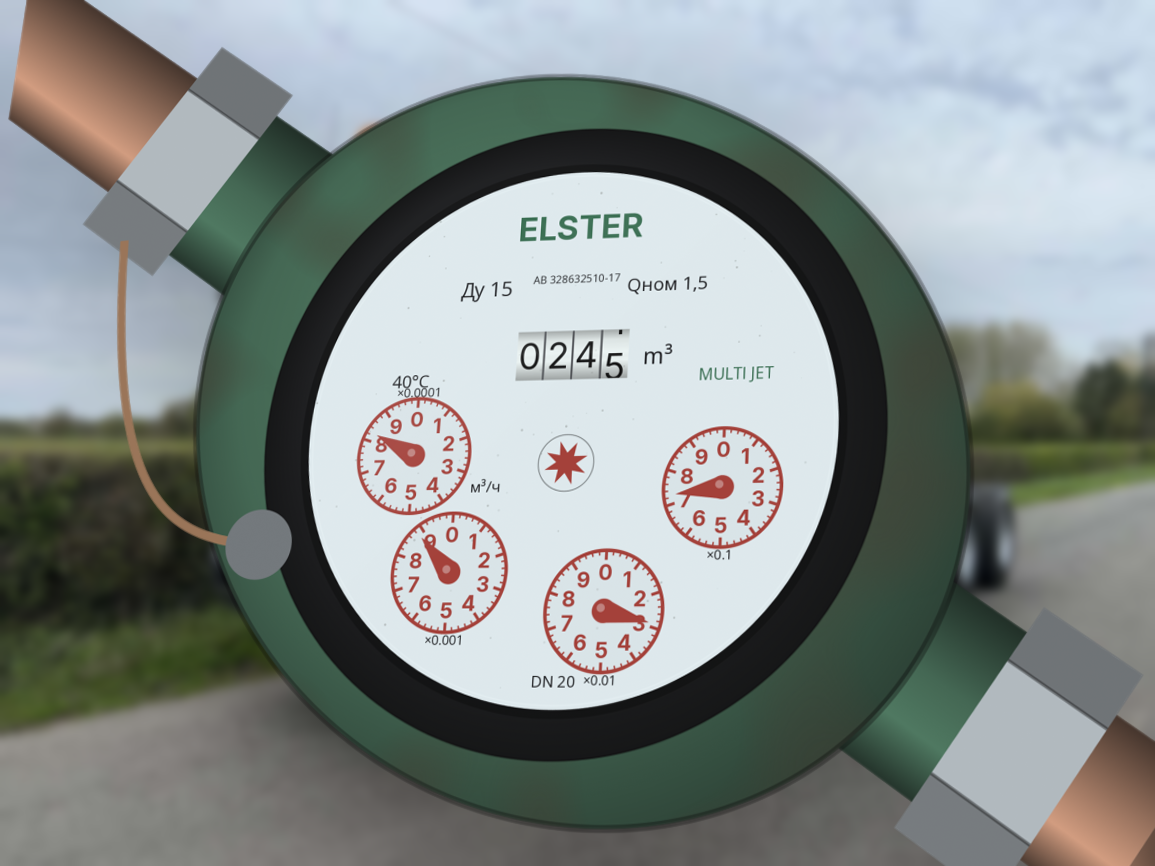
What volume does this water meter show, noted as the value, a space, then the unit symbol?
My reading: 244.7288 m³
